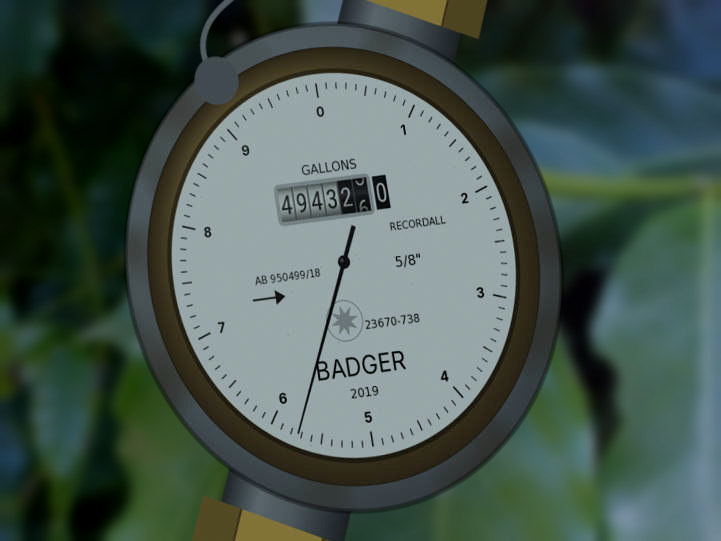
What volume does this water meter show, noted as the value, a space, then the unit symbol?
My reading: 4943255.7 gal
